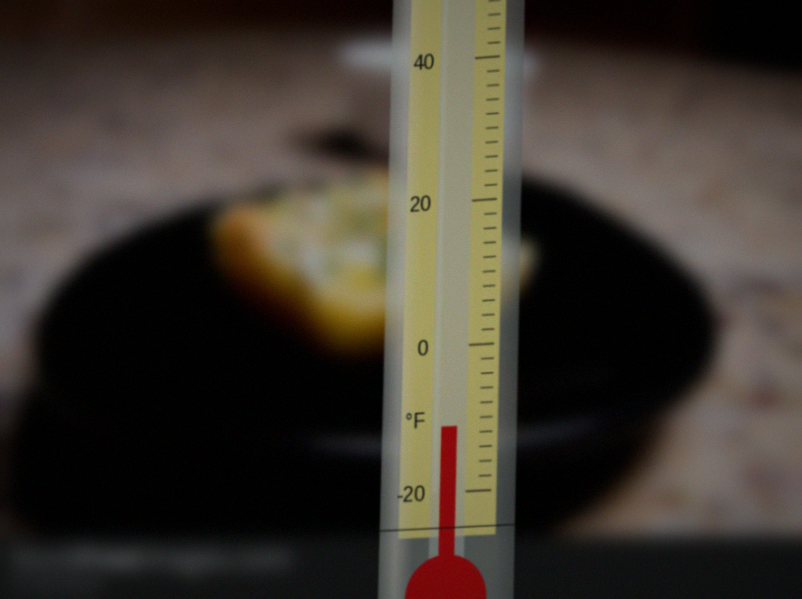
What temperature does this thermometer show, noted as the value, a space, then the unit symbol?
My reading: -11 °F
